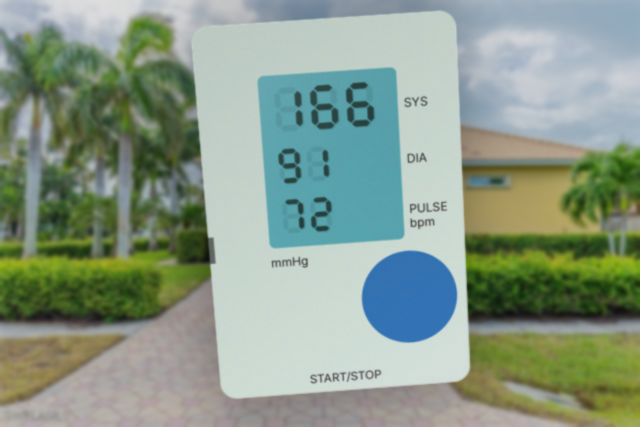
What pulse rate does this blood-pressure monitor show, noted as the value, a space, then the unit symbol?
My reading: 72 bpm
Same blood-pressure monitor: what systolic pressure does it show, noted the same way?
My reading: 166 mmHg
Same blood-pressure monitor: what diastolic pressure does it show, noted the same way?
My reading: 91 mmHg
